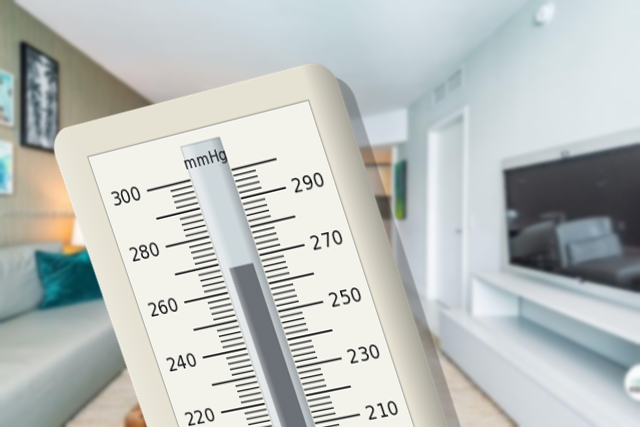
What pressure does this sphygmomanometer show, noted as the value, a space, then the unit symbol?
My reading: 268 mmHg
